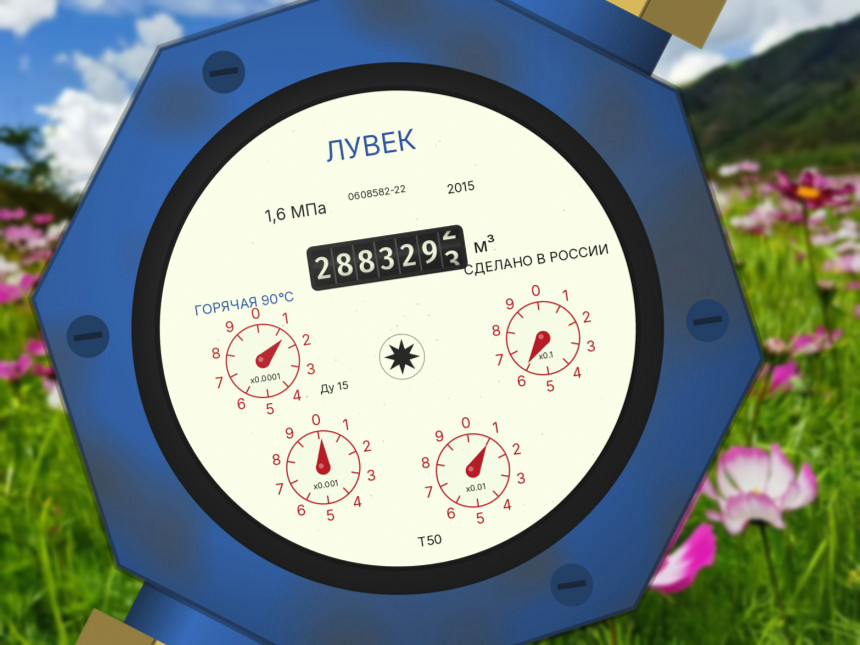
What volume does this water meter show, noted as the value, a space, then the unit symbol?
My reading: 2883292.6101 m³
